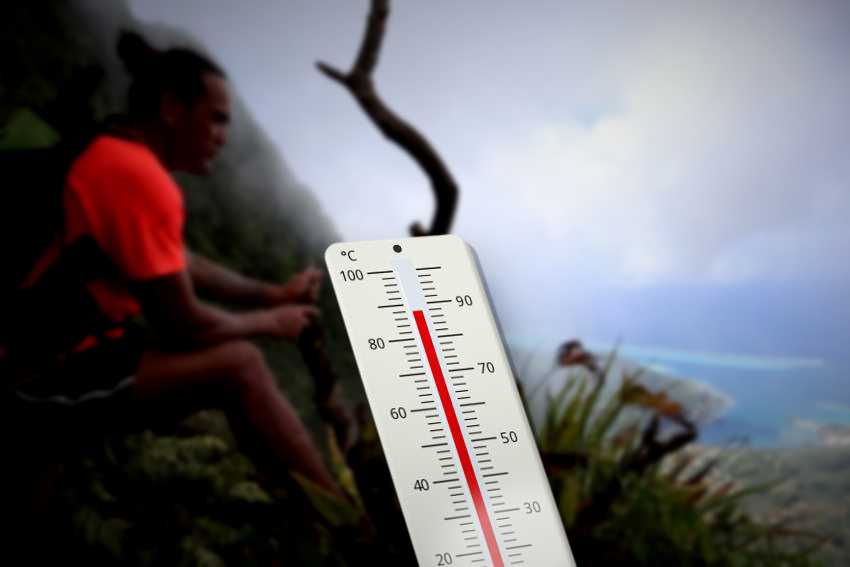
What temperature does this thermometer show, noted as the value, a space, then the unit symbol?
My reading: 88 °C
